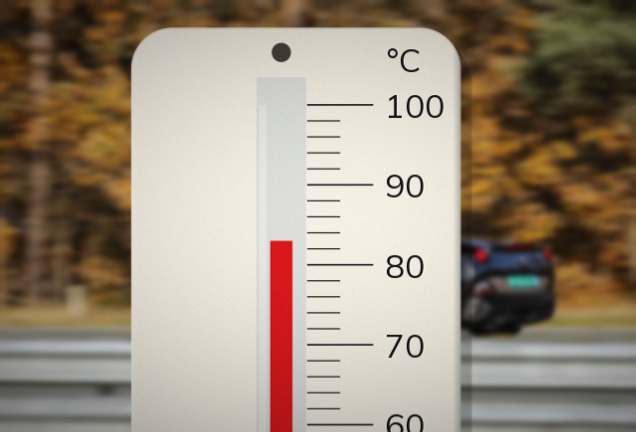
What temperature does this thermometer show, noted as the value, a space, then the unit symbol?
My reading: 83 °C
